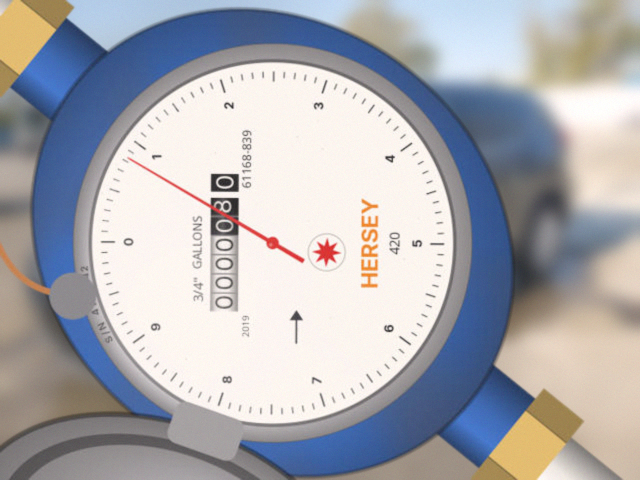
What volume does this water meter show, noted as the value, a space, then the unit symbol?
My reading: 80.8 gal
